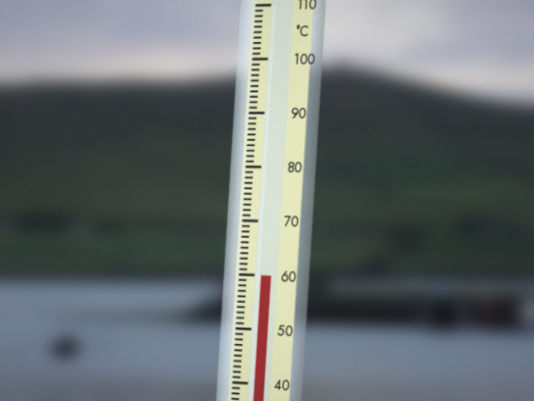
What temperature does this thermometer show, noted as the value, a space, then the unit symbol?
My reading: 60 °C
